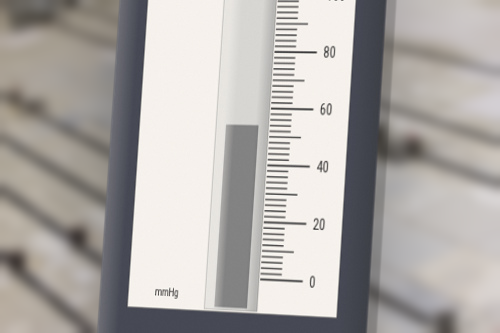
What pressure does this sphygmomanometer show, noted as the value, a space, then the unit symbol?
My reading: 54 mmHg
